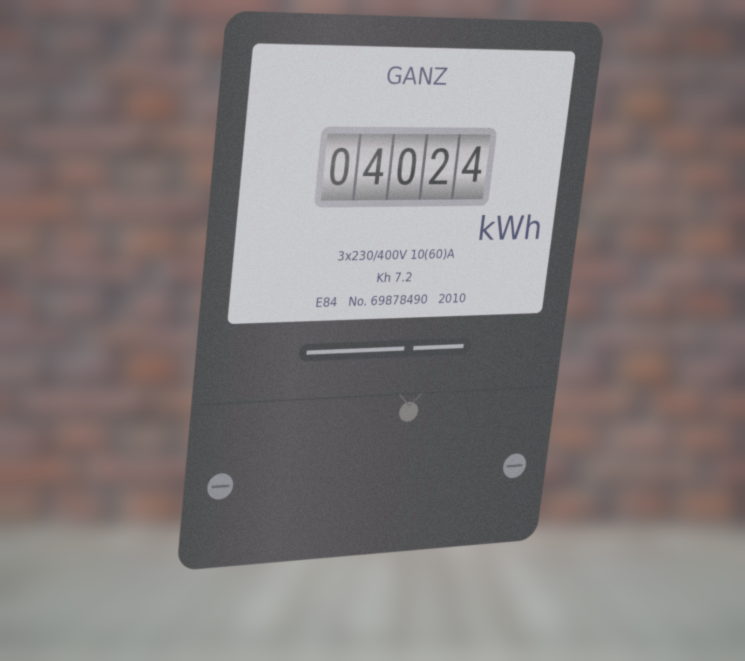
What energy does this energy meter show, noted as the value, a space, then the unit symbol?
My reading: 4024 kWh
